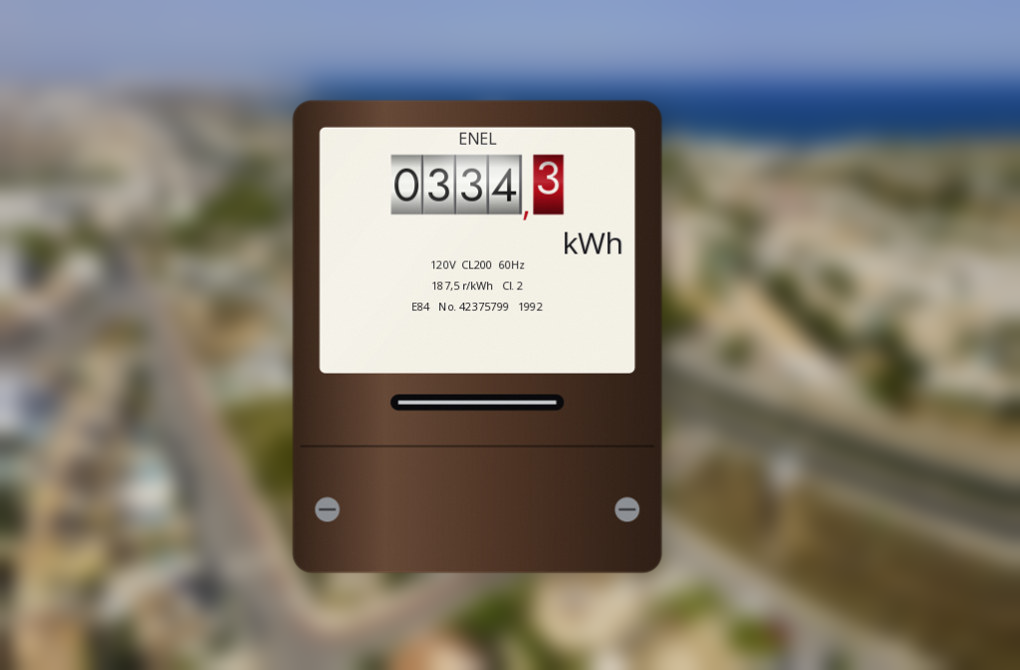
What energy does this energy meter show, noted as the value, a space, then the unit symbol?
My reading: 334.3 kWh
